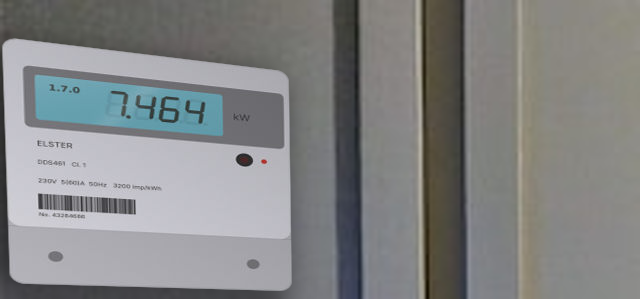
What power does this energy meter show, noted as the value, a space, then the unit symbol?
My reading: 7.464 kW
